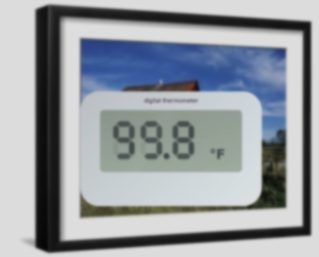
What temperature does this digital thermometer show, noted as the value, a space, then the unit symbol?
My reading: 99.8 °F
